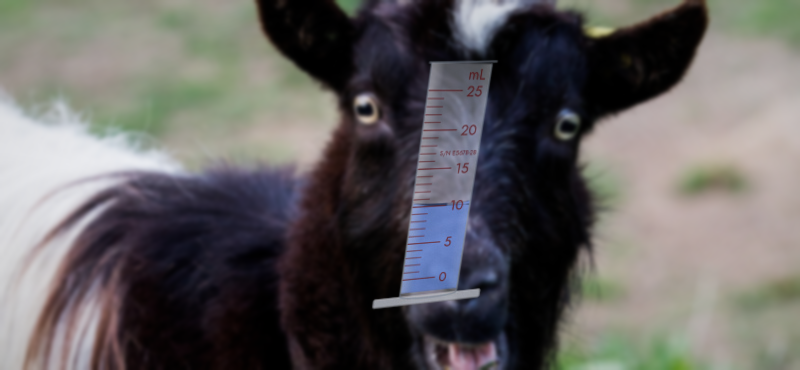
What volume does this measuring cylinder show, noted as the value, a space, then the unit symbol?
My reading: 10 mL
